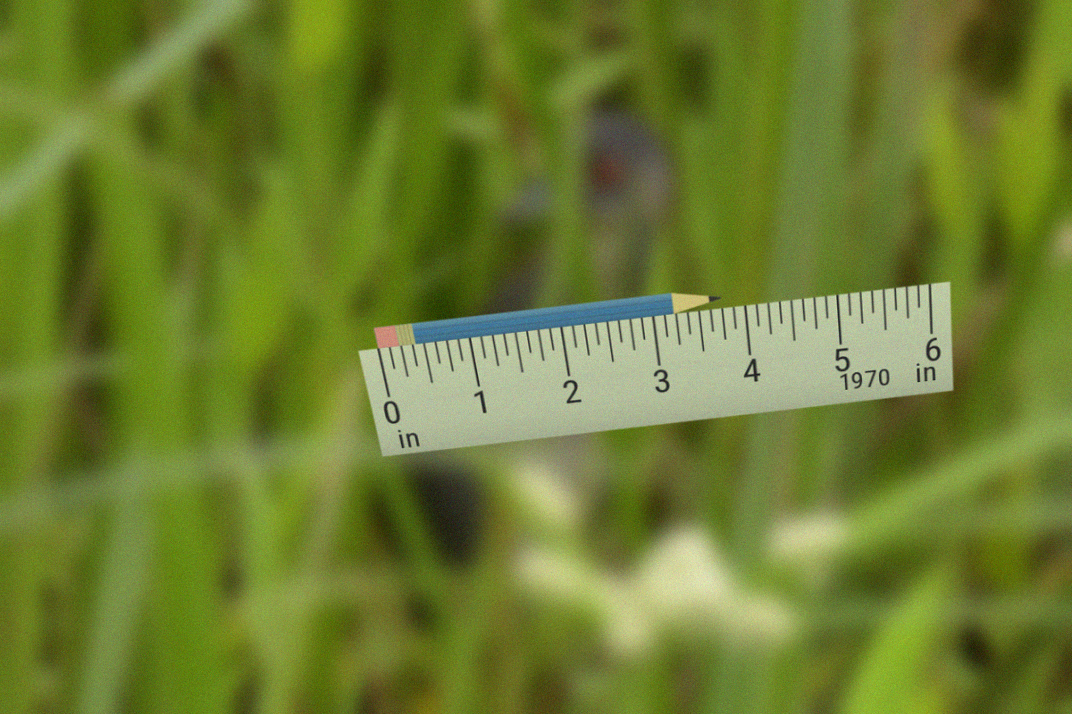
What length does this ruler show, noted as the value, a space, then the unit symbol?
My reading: 3.75 in
